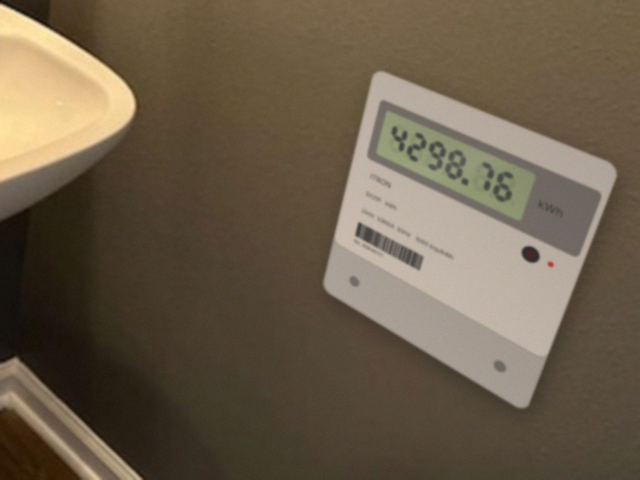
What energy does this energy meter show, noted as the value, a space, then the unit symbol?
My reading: 4298.76 kWh
